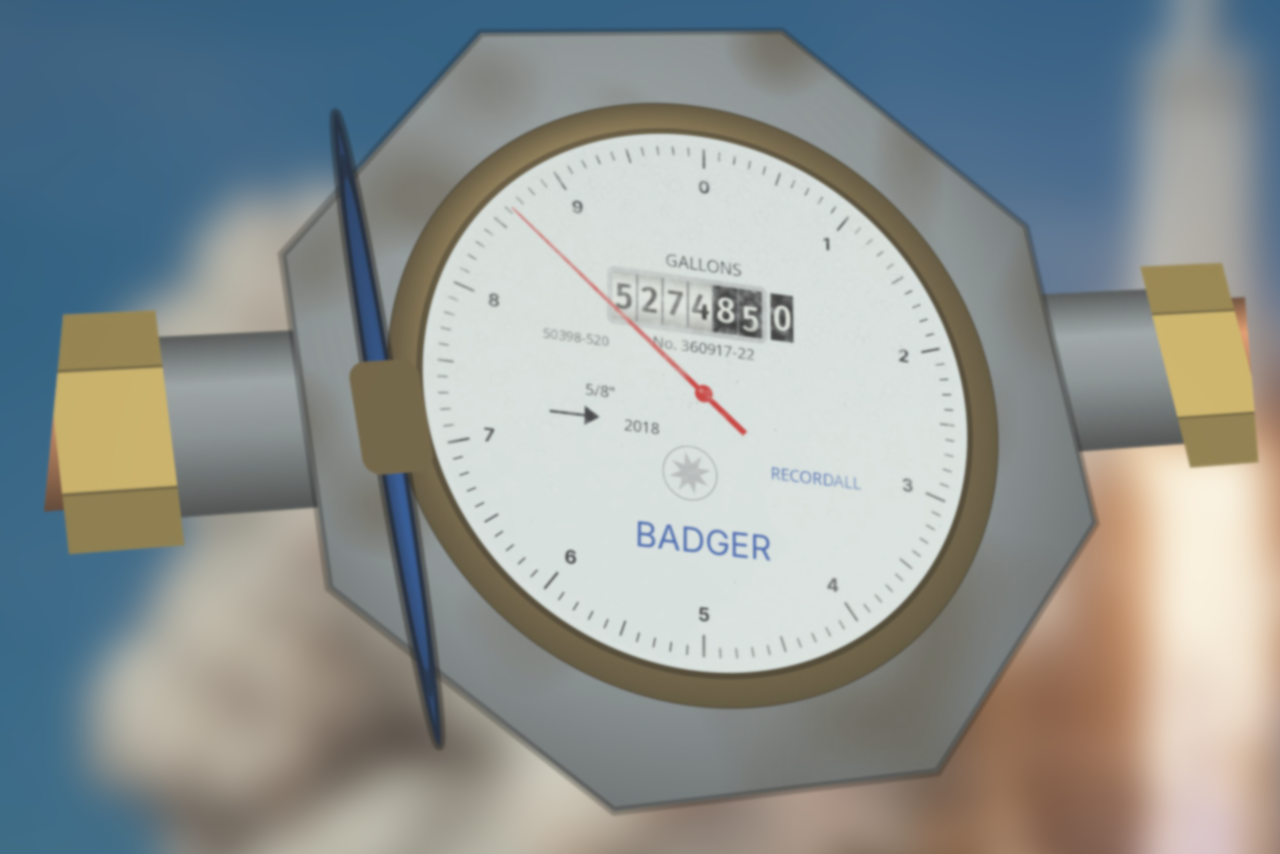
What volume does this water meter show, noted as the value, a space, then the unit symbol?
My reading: 5274848.6 gal
